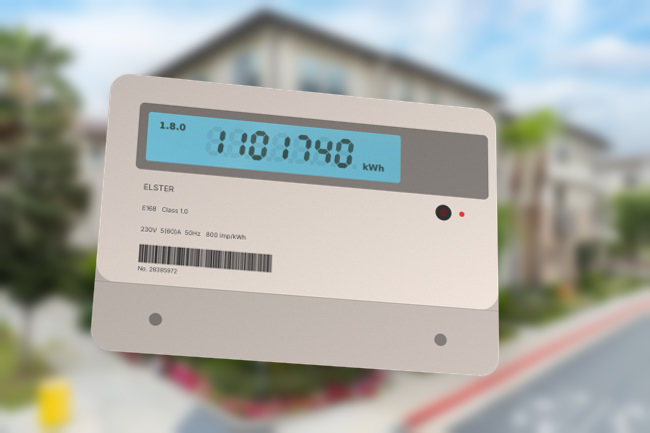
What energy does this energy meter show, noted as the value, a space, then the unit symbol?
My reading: 1101740 kWh
